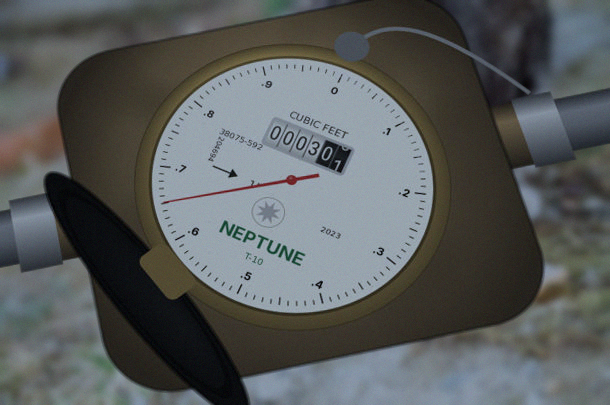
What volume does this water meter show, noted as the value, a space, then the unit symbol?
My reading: 300.65 ft³
